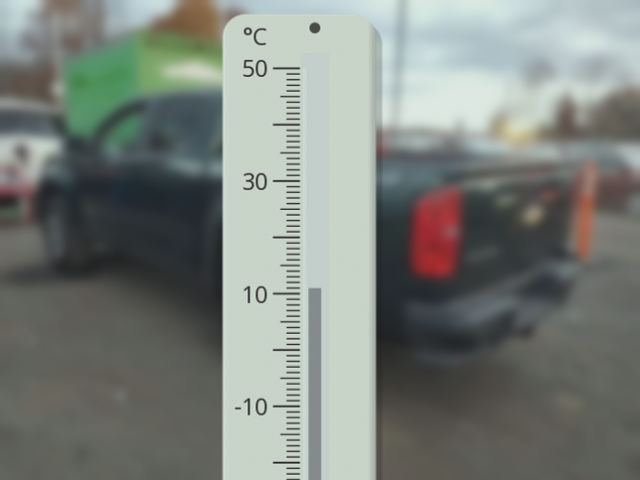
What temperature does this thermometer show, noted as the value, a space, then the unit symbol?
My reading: 11 °C
